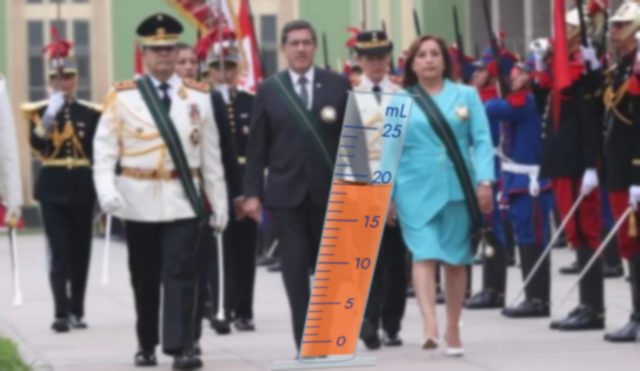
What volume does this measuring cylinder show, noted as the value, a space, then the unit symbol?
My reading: 19 mL
